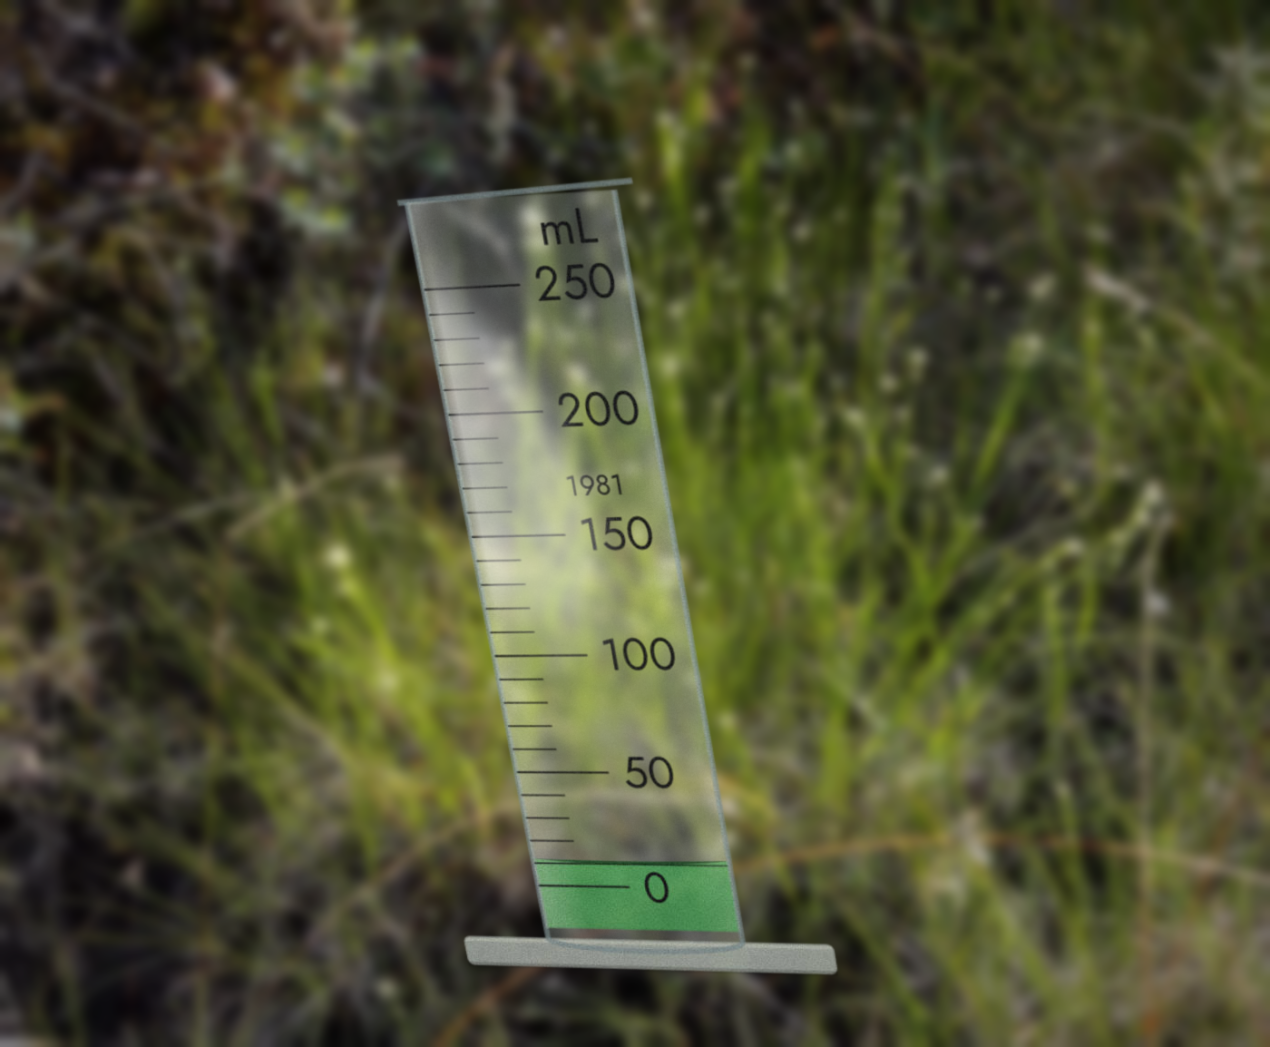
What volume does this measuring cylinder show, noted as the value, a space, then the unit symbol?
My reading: 10 mL
